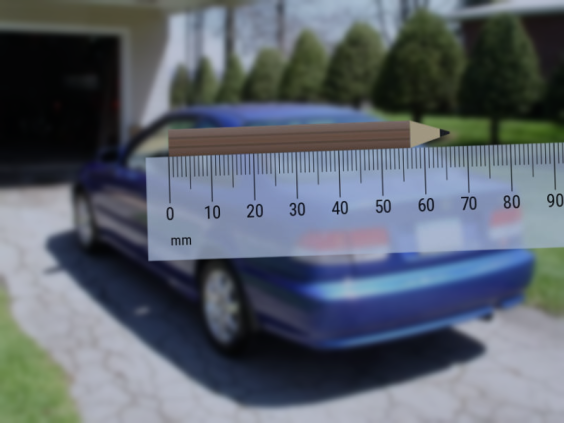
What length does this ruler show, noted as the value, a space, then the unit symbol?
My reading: 66 mm
